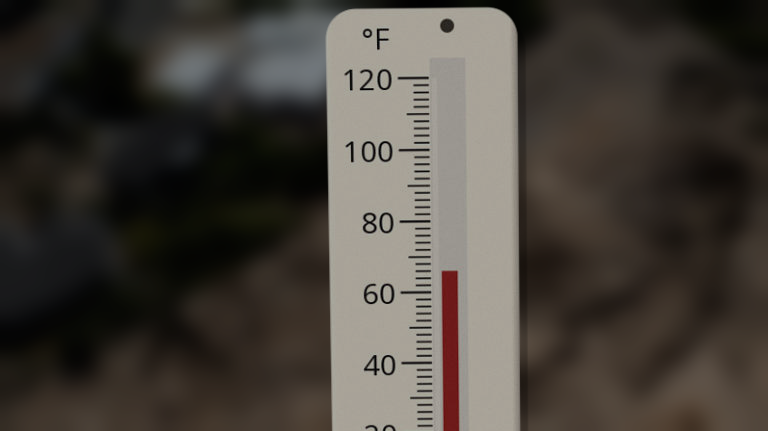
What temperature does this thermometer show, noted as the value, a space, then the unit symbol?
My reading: 66 °F
